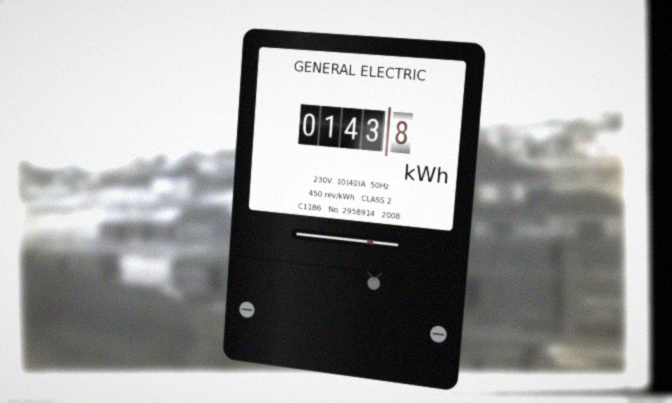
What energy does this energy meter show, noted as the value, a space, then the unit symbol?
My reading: 143.8 kWh
